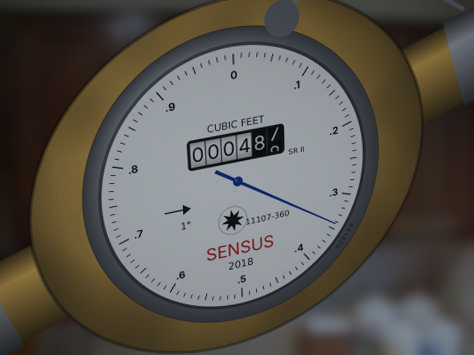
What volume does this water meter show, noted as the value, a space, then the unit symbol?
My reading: 487.34 ft³
